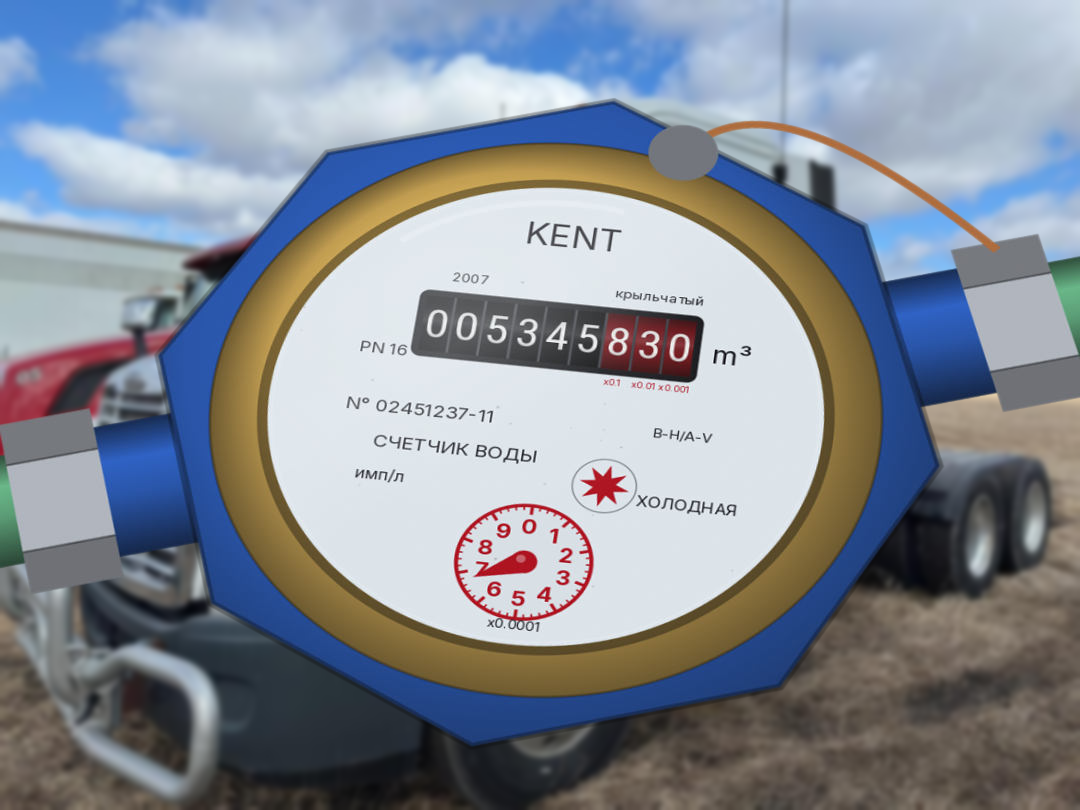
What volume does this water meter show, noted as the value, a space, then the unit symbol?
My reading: 5345.8306 m³
